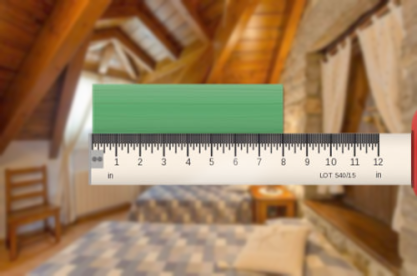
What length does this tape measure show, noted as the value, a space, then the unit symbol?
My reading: 8 in
